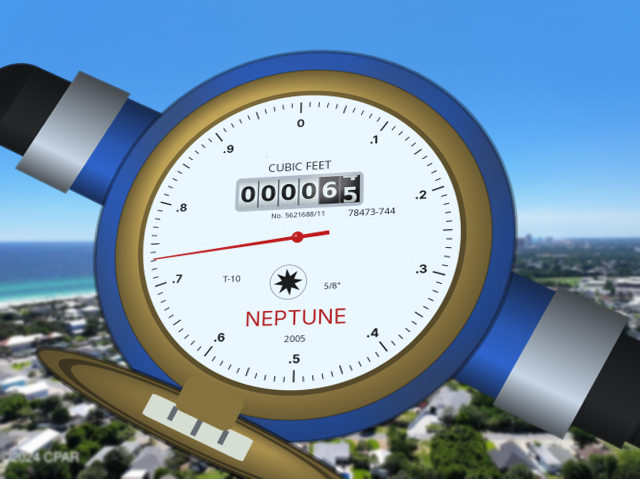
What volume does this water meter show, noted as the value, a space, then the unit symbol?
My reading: 64.73 ft³
